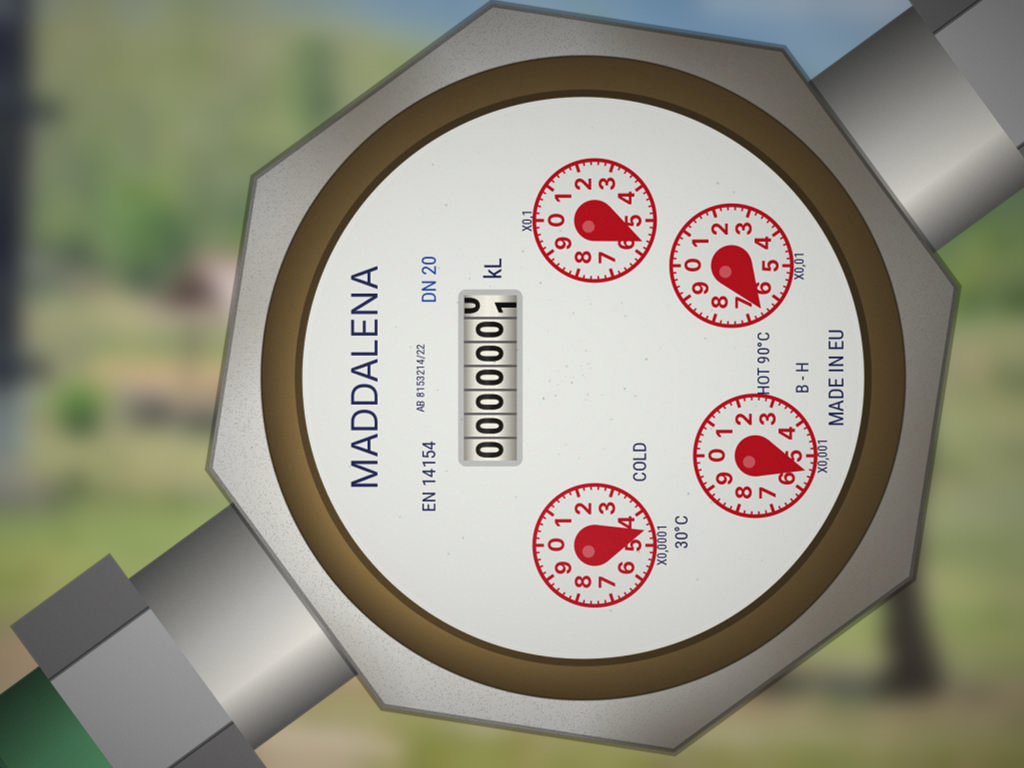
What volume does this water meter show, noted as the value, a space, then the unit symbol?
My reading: 0.5654 kL
